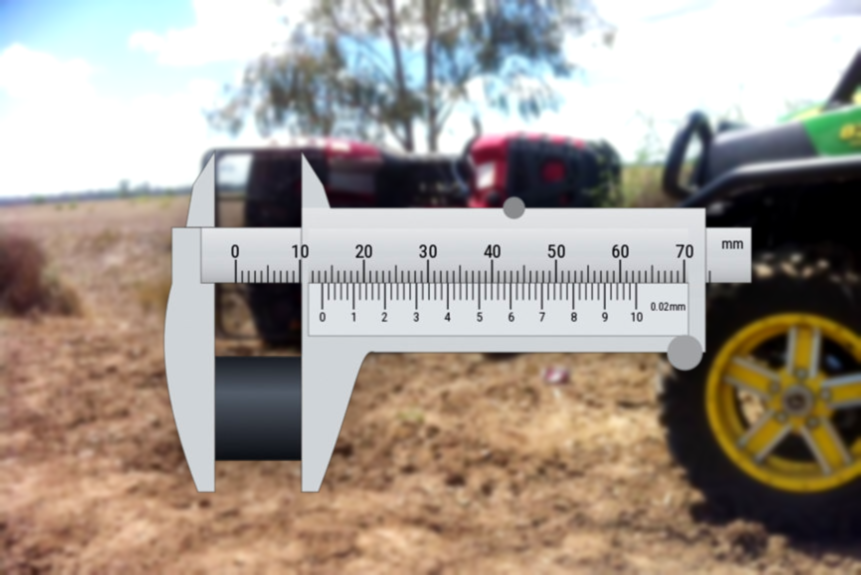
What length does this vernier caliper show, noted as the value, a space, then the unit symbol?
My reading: 13.5 mm
